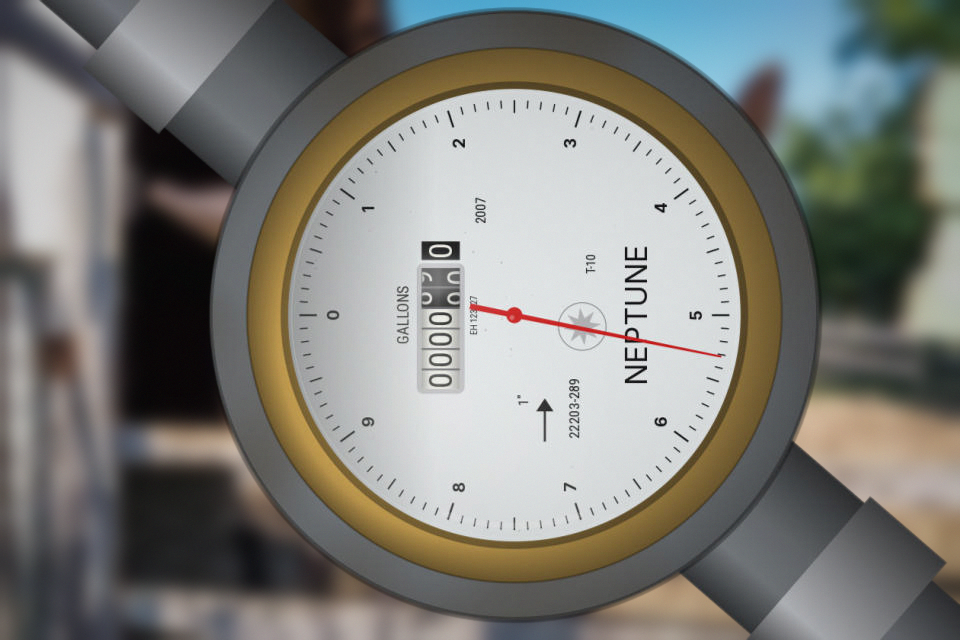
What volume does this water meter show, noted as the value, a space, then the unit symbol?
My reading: 895.3 gal
